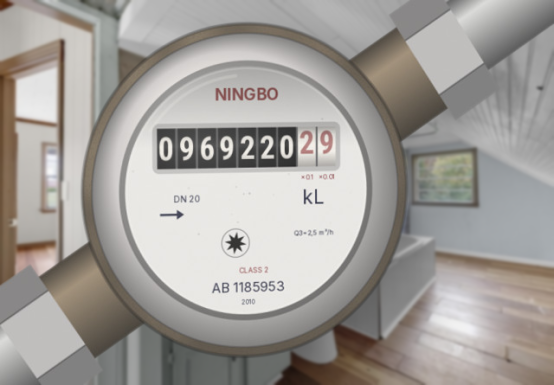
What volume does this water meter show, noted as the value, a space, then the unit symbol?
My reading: 969220.29 kL
